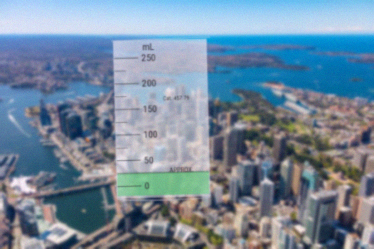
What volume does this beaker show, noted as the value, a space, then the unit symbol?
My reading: 25 mL
